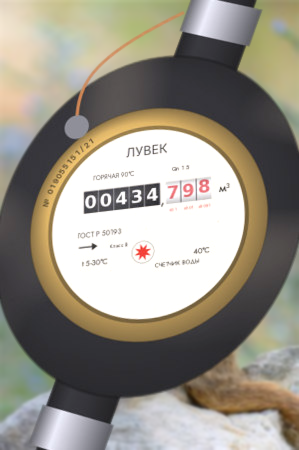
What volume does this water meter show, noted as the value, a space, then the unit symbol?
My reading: 434.798 m³
